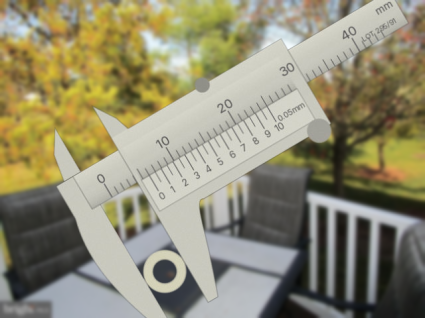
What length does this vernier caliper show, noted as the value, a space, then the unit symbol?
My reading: 6.0 mm
